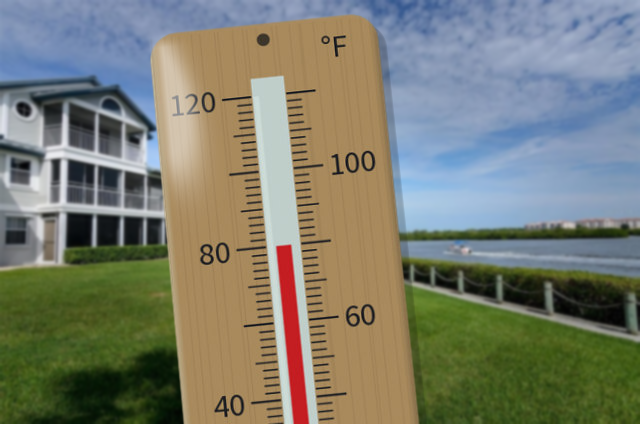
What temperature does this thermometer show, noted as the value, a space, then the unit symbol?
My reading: 80 °F
